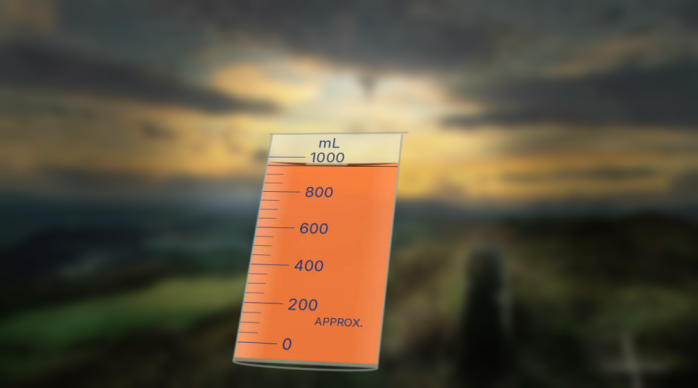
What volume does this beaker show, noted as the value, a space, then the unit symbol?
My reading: 950 mL
